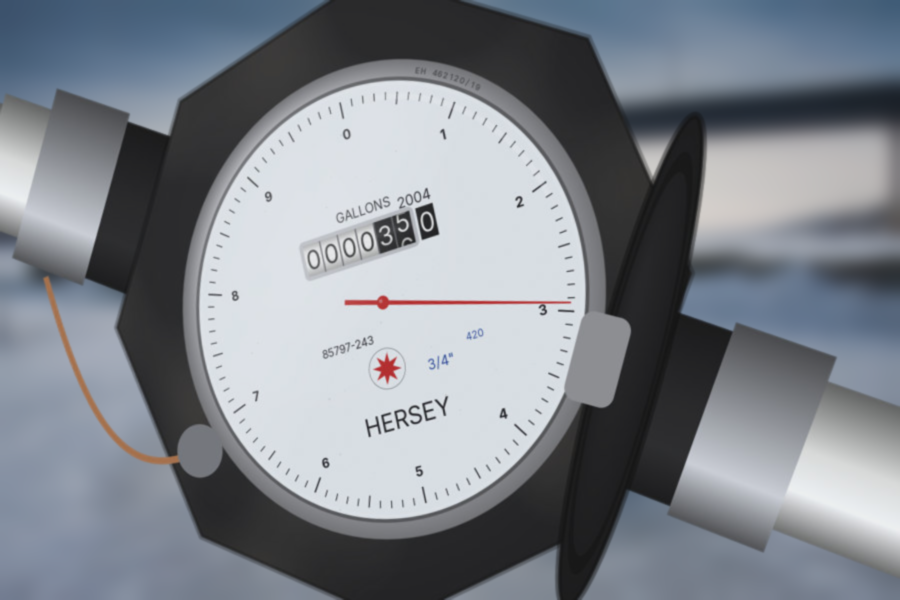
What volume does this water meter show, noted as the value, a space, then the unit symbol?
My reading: 352.9 gal
